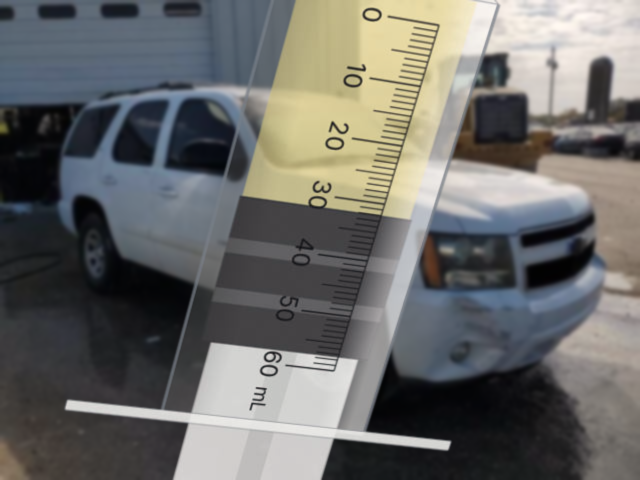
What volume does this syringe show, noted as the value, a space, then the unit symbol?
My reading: 32 mL
